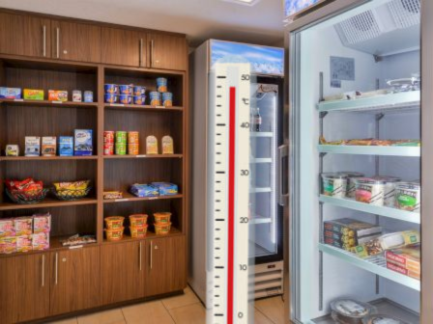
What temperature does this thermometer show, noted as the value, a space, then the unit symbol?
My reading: 48 °C
